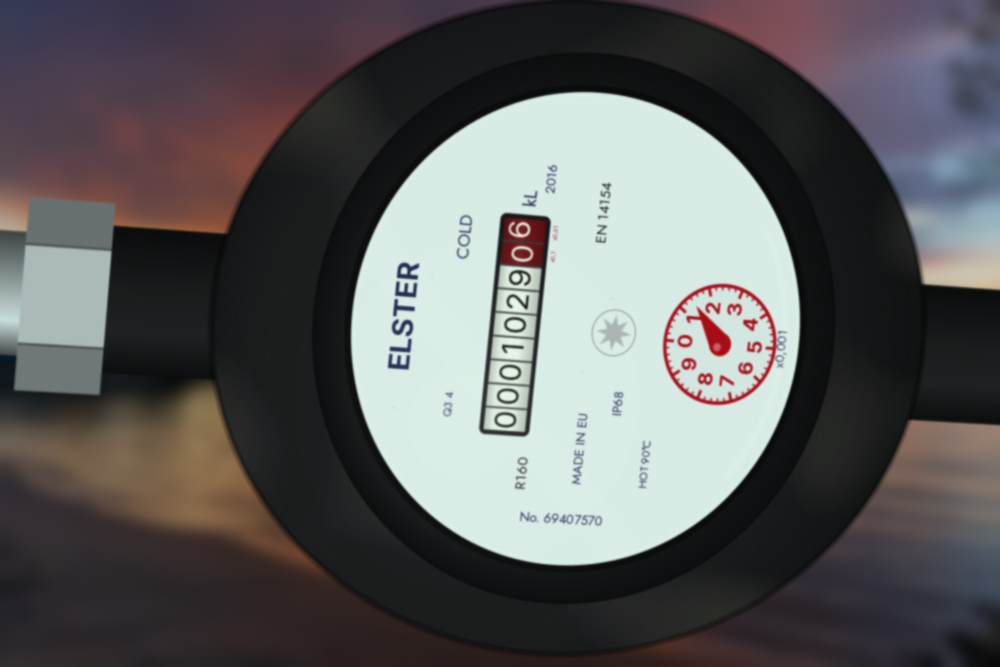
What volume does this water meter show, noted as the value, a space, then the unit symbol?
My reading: 1029.061 kL
